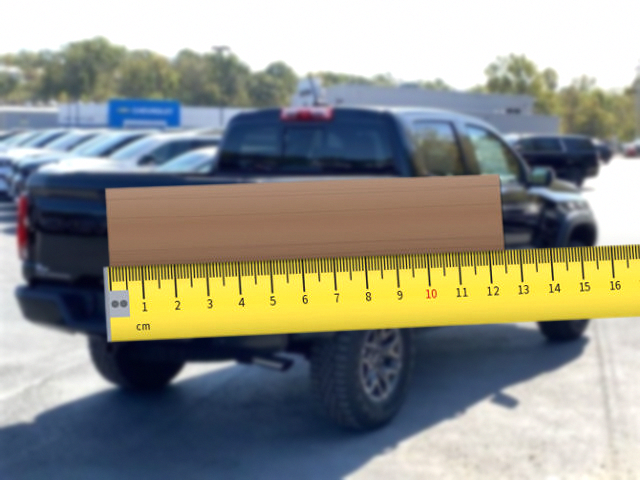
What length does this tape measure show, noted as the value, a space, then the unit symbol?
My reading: 12.5 cm
